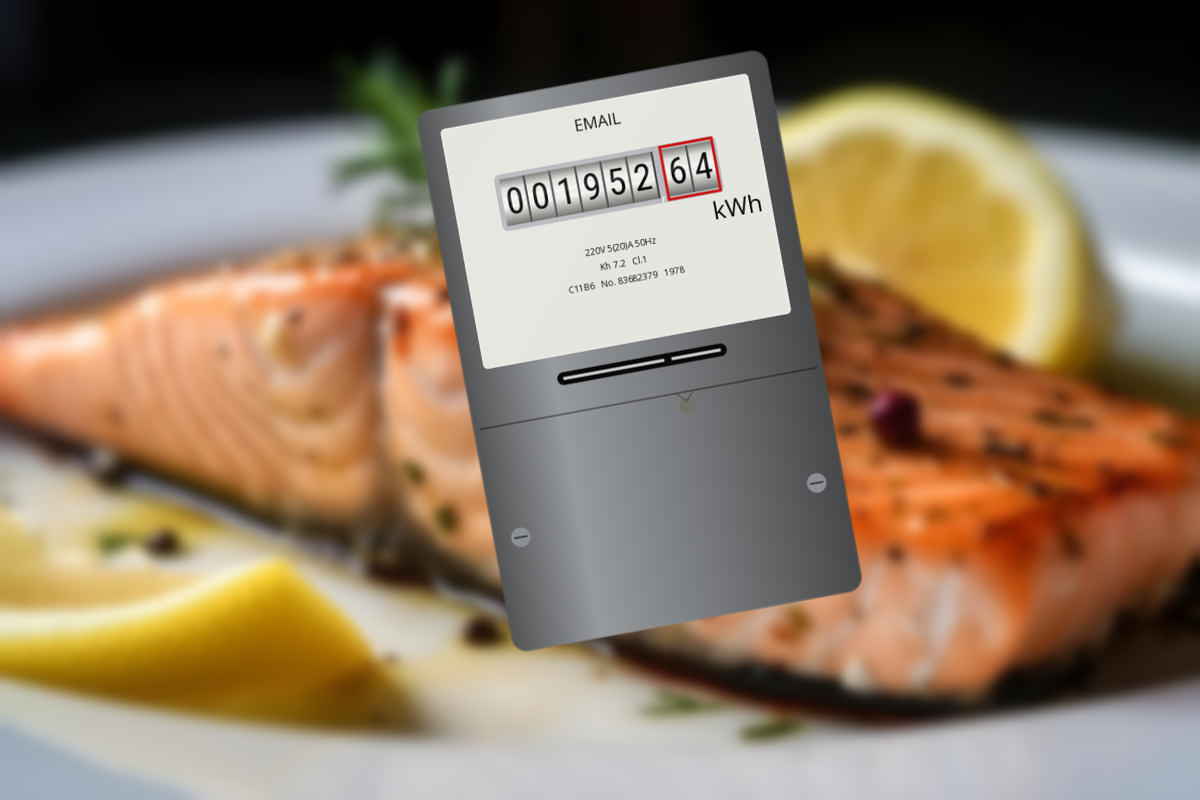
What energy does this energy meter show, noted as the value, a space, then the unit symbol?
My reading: 1952.64 kWh
